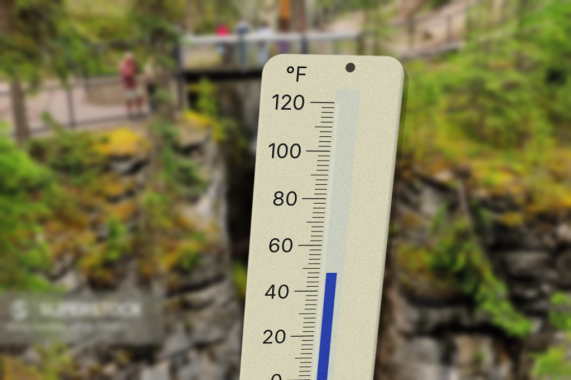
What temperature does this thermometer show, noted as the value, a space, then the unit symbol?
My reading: 48 °F
